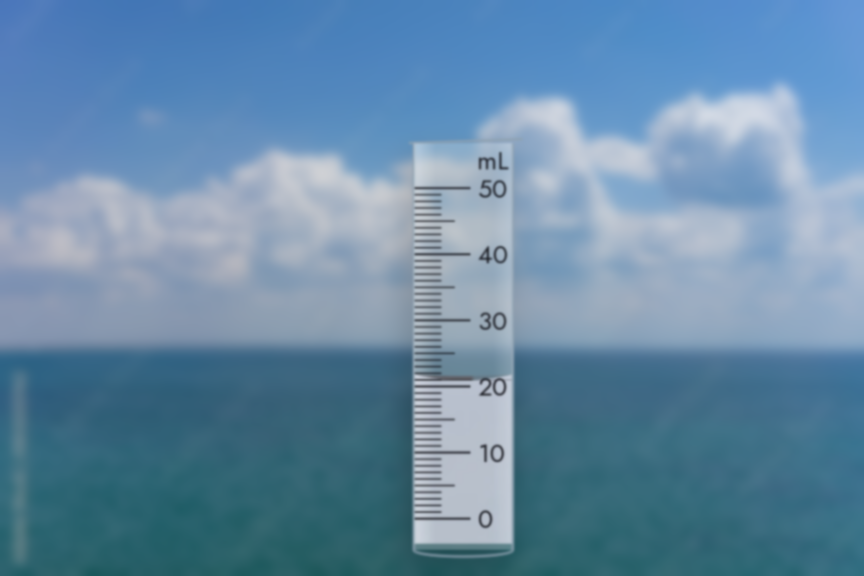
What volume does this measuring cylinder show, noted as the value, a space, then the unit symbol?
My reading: 21 mL
